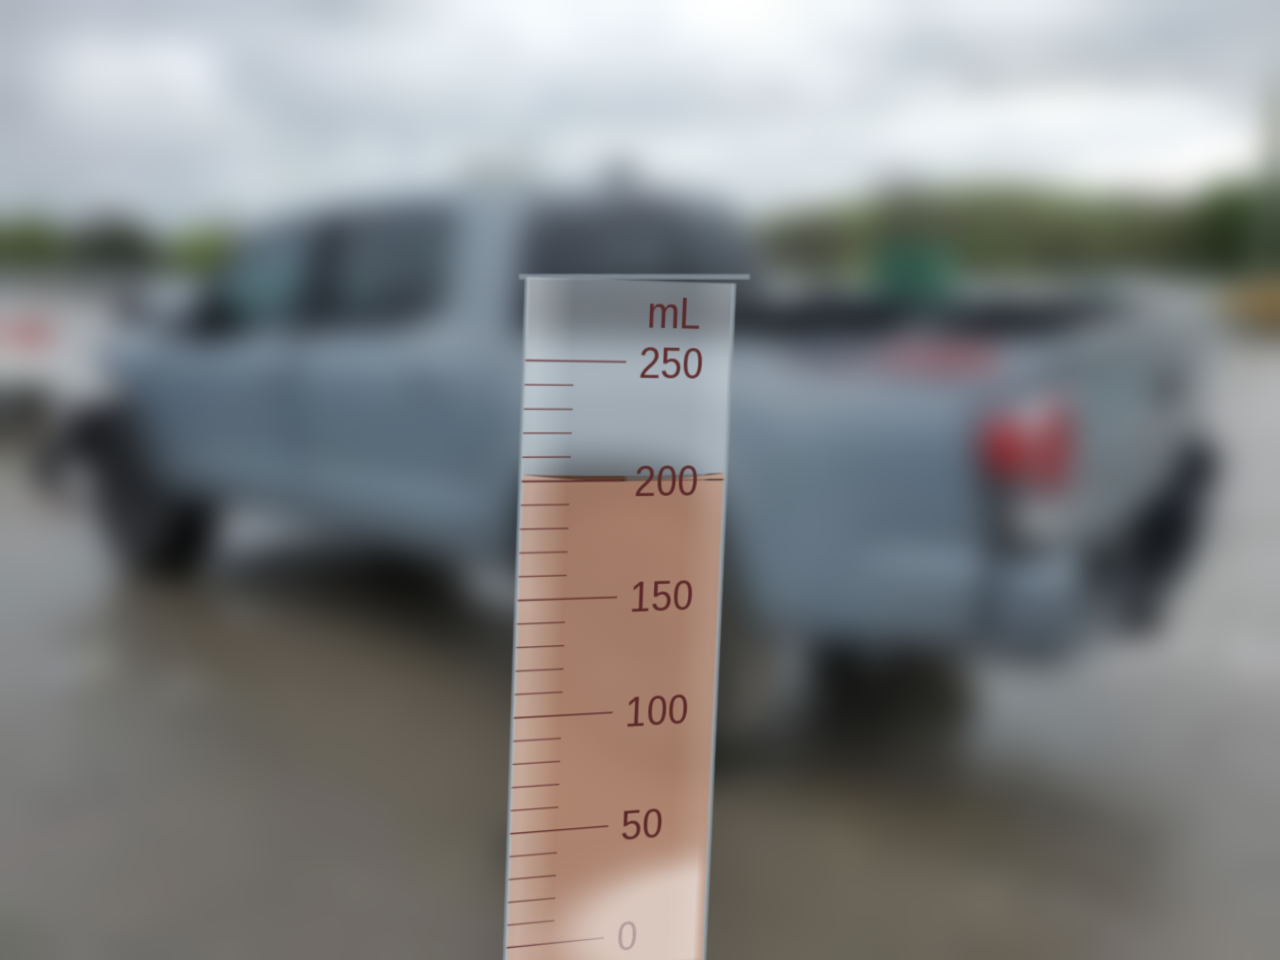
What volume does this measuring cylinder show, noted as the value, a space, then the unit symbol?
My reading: 200 mL
